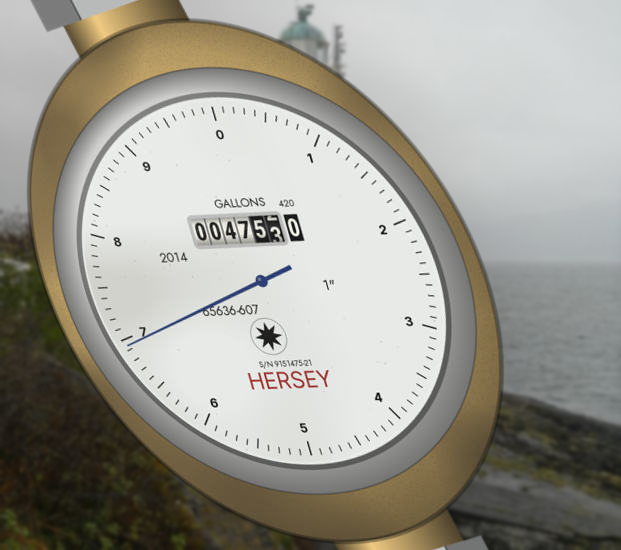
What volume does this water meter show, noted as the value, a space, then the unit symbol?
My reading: 47526.9 gal
